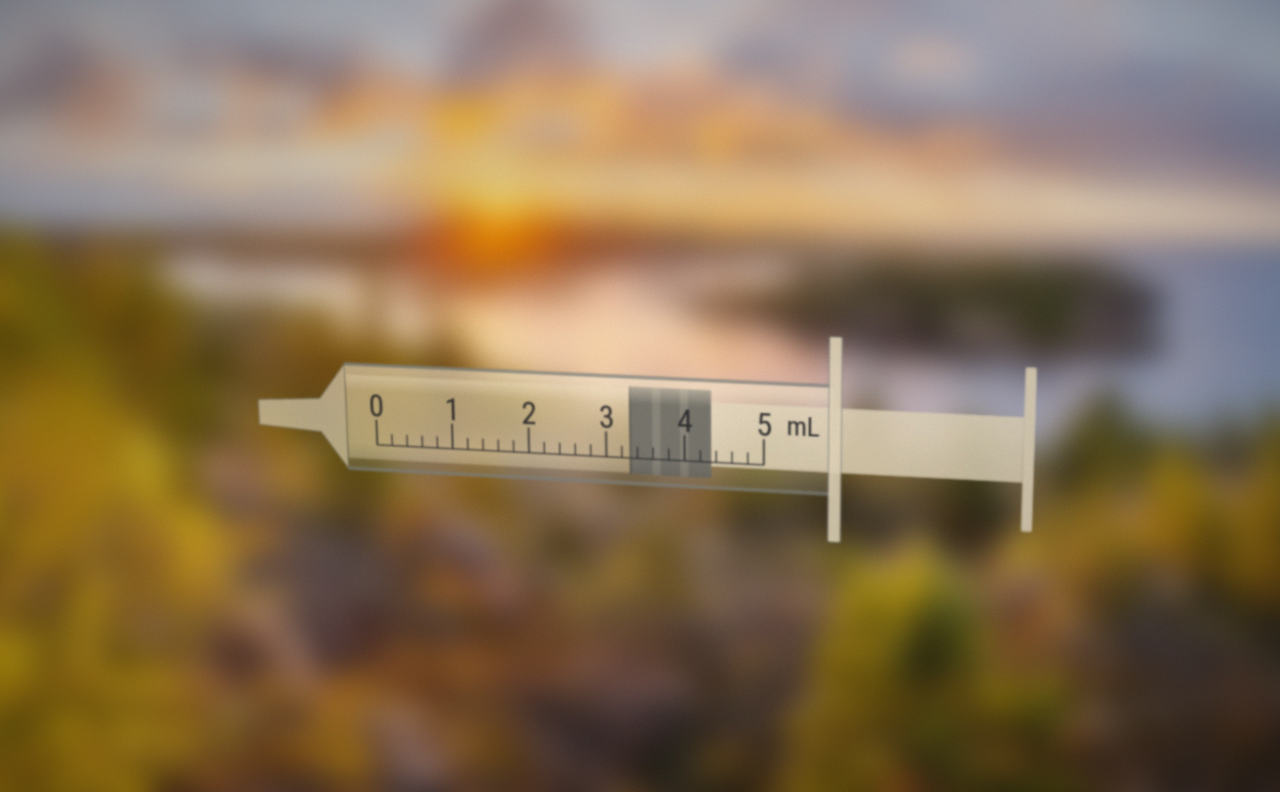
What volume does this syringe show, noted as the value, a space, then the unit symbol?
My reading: 3.3 mL
